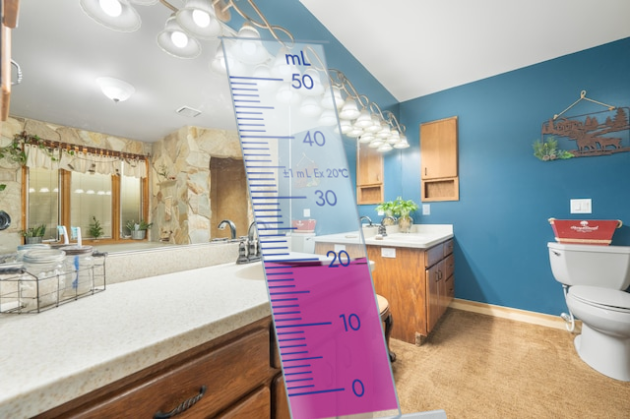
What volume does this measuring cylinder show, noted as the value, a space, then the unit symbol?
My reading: 19 mL
